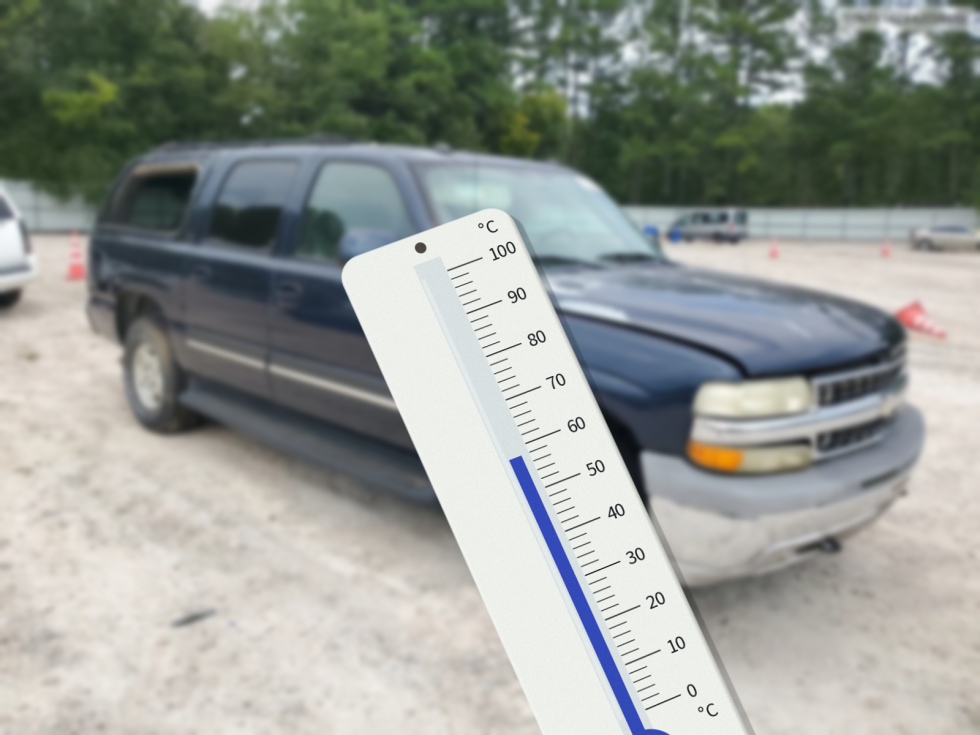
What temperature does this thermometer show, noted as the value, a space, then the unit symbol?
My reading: 58 °C
